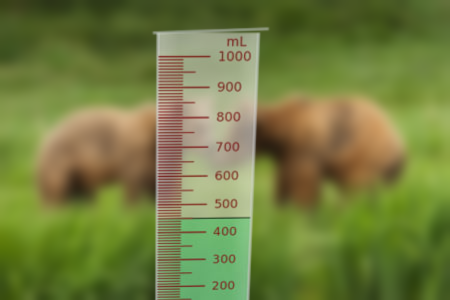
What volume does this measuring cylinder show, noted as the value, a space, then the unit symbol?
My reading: 450 mL
